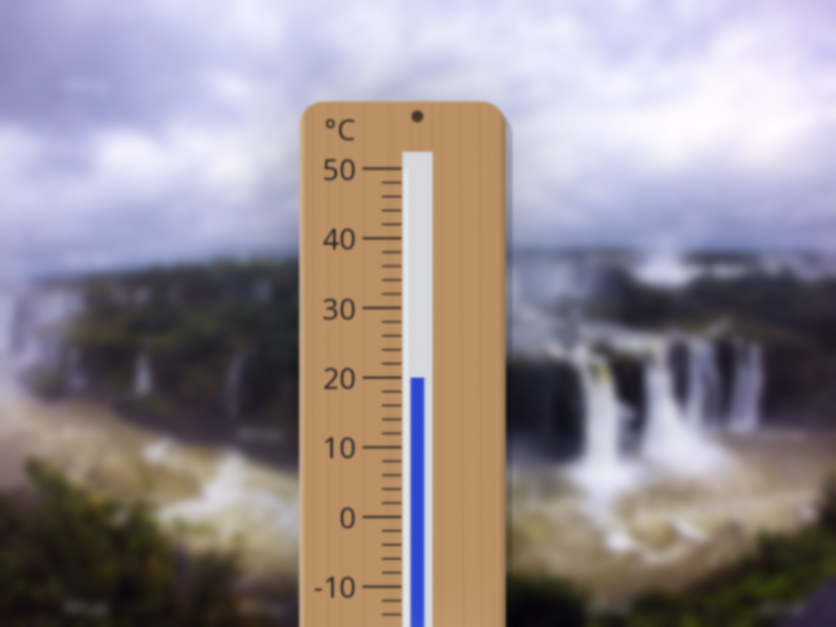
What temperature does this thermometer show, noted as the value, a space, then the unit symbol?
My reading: 20 °C
